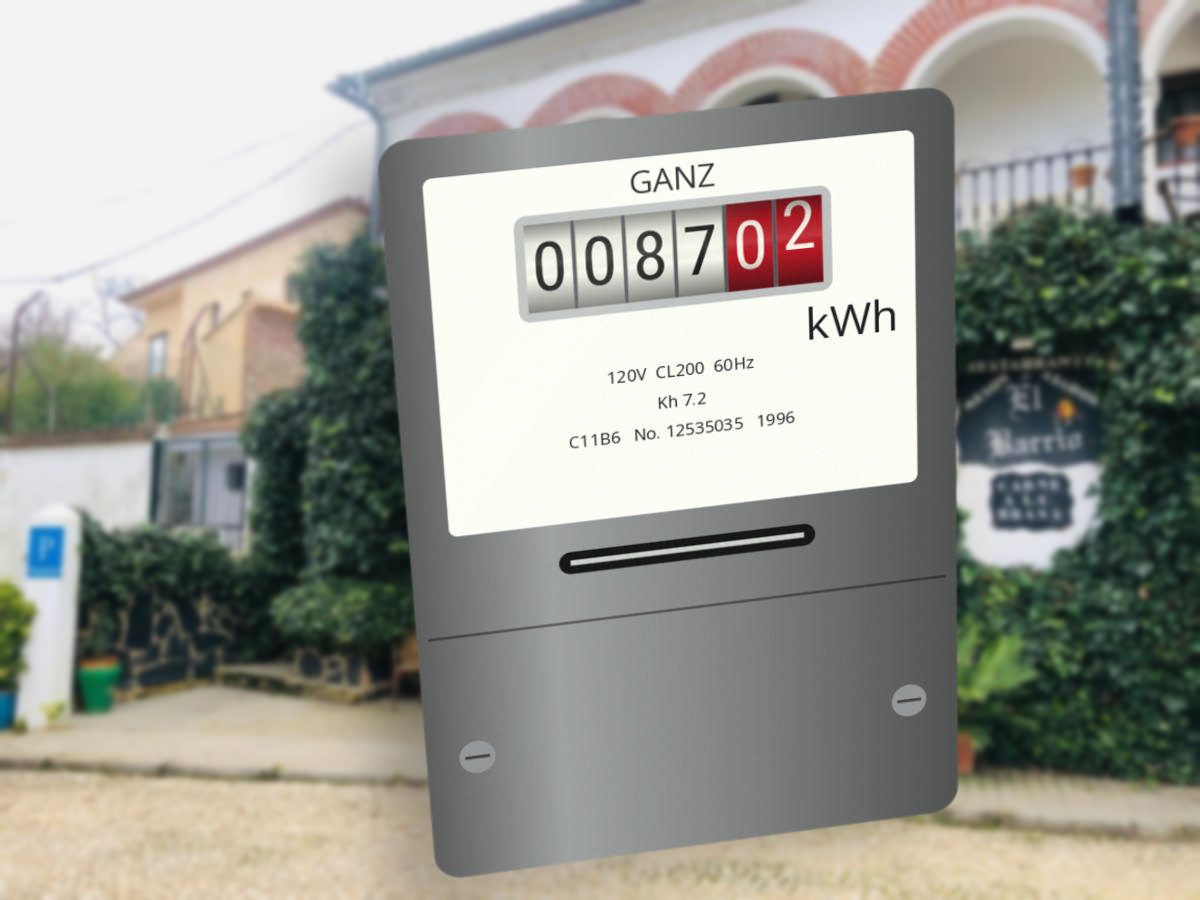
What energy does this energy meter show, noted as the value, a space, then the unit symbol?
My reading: 87.02 kWh
